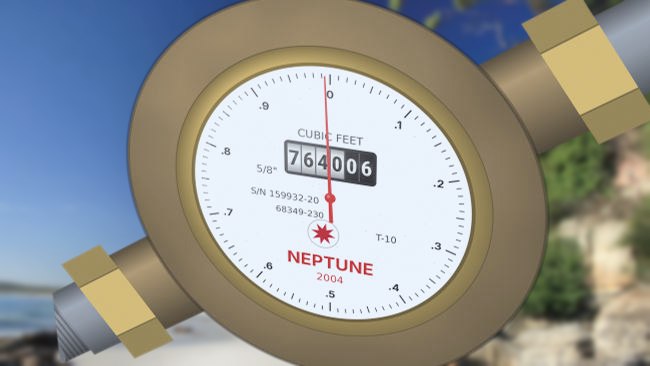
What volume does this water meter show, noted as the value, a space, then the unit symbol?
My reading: 764005.99 ft³
